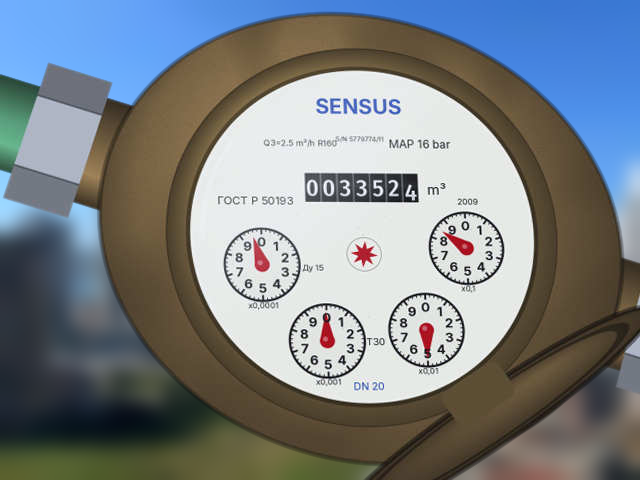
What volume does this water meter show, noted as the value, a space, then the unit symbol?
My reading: 33523.8499 m³
